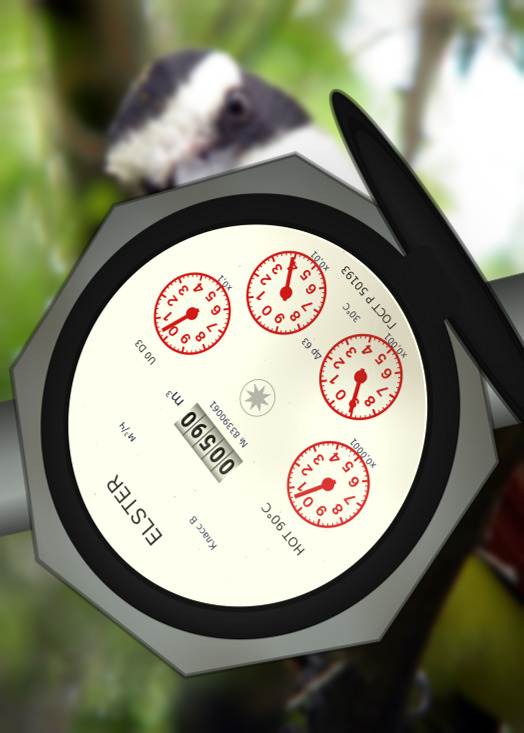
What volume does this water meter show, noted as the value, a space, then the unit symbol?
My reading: 590.0390 m³
